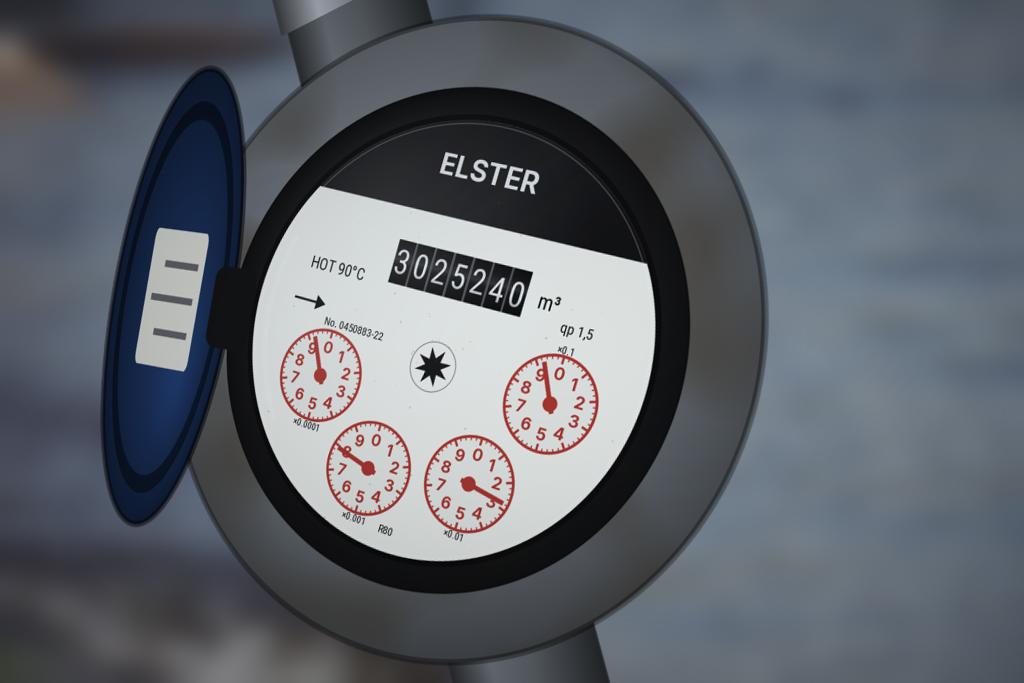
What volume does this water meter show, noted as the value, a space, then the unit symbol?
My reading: 3025239.9279 m³
